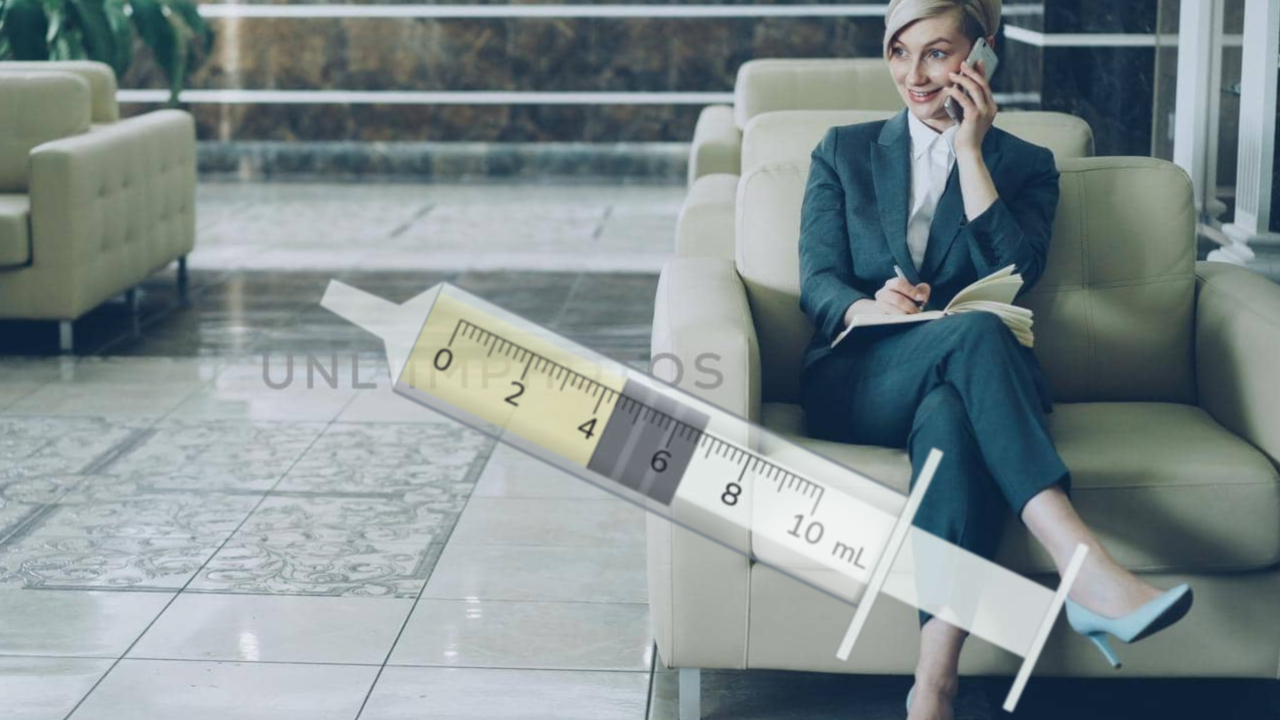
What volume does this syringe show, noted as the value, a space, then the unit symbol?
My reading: 4.4 mL
